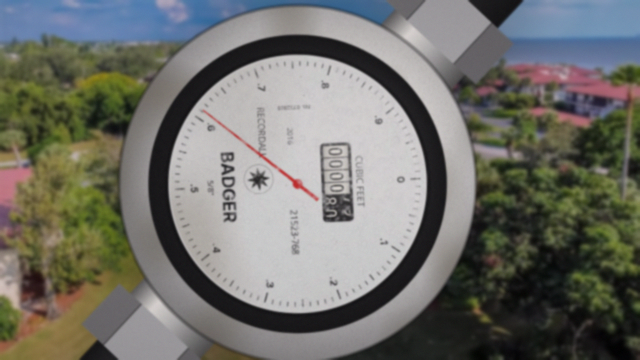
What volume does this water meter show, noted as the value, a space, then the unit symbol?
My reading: 79.61 ft³
